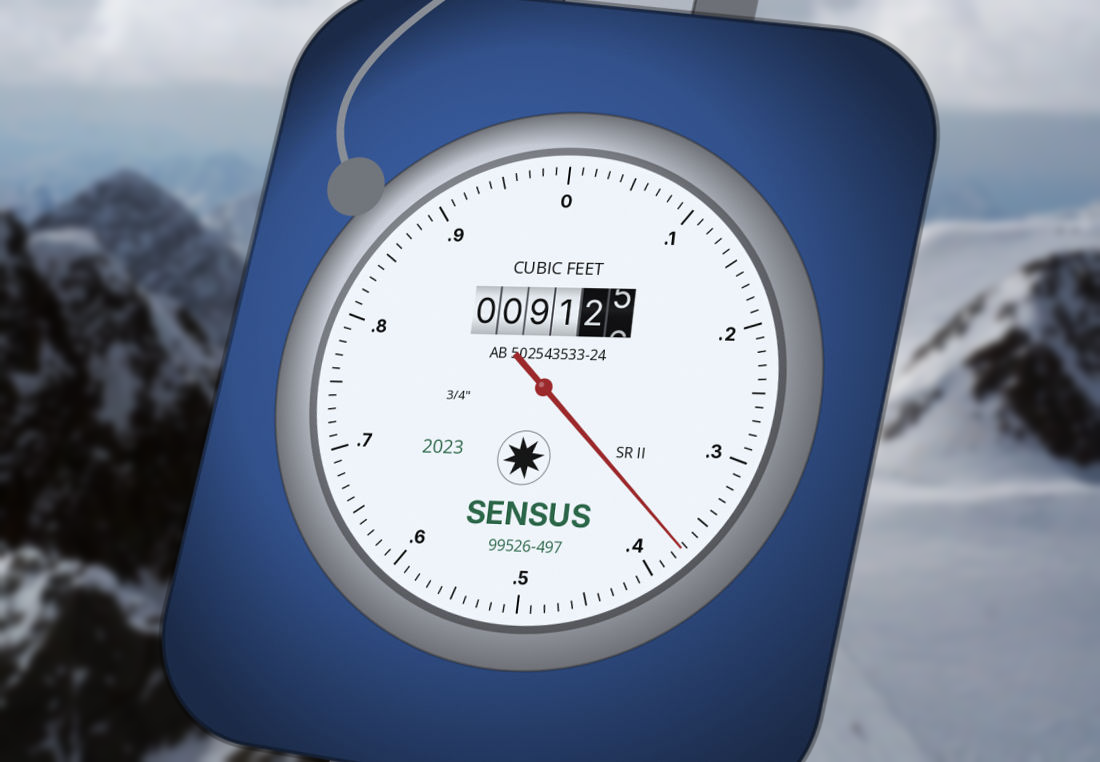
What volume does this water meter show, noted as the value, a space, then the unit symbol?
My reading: 9125.37 ft³
